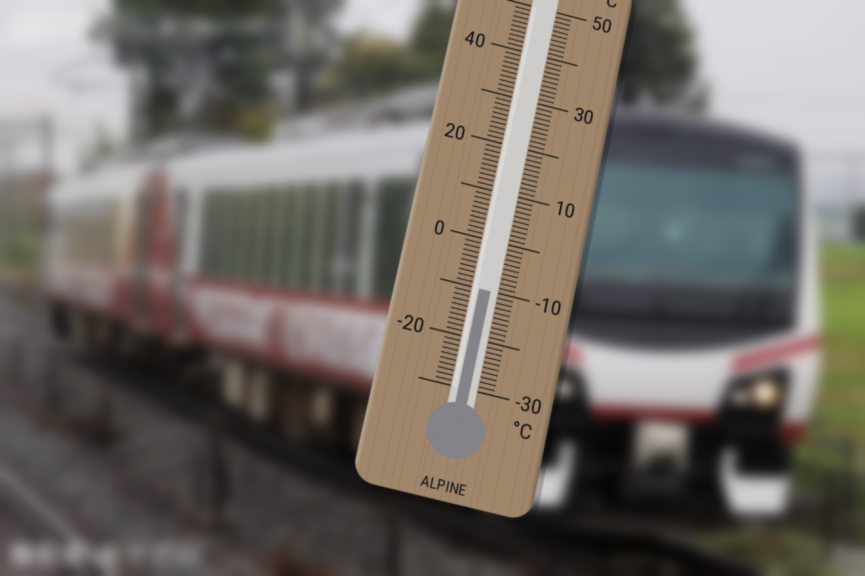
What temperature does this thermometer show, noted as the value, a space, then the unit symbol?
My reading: -10 °C
